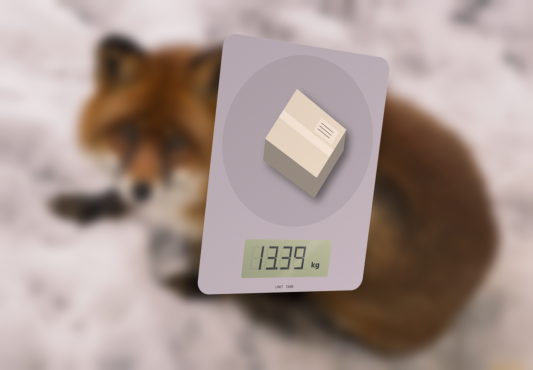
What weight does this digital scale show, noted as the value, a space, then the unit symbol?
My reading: 13.39 kg
